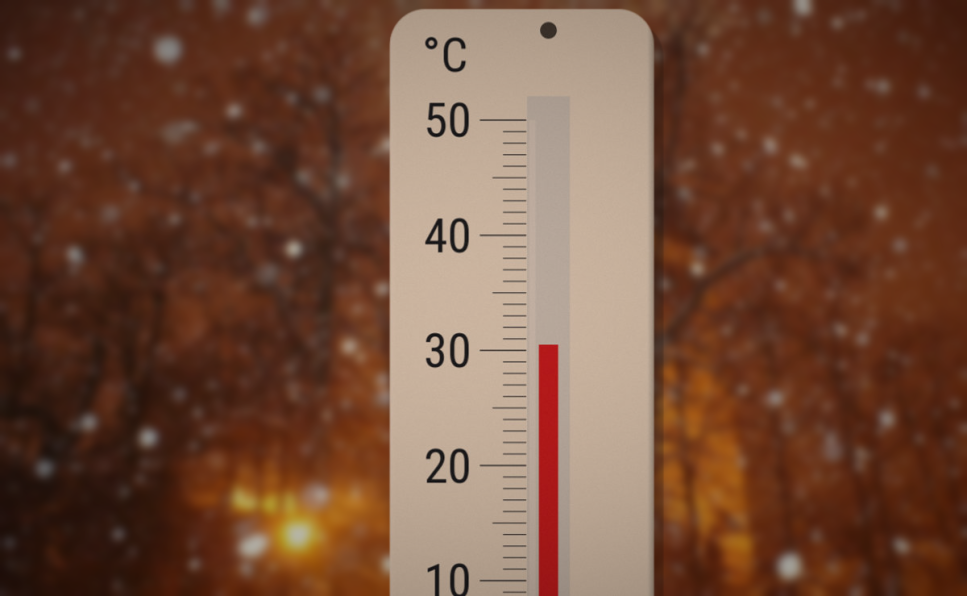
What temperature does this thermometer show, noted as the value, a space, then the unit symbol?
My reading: 30.5 °C
